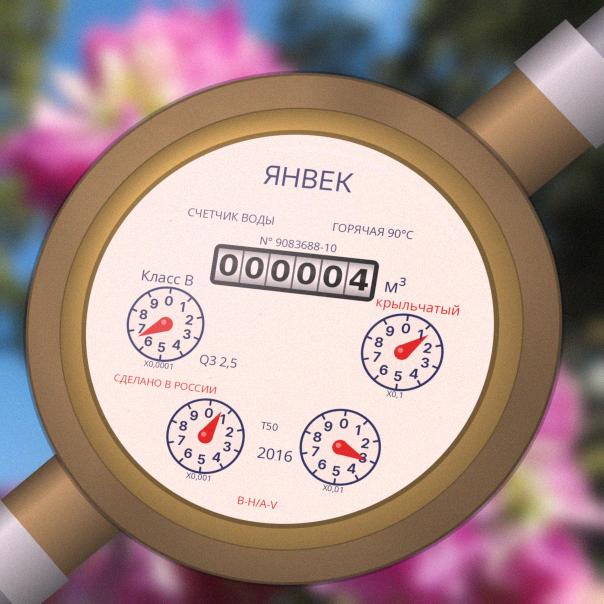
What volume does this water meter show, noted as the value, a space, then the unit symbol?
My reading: 4.1306 m³
